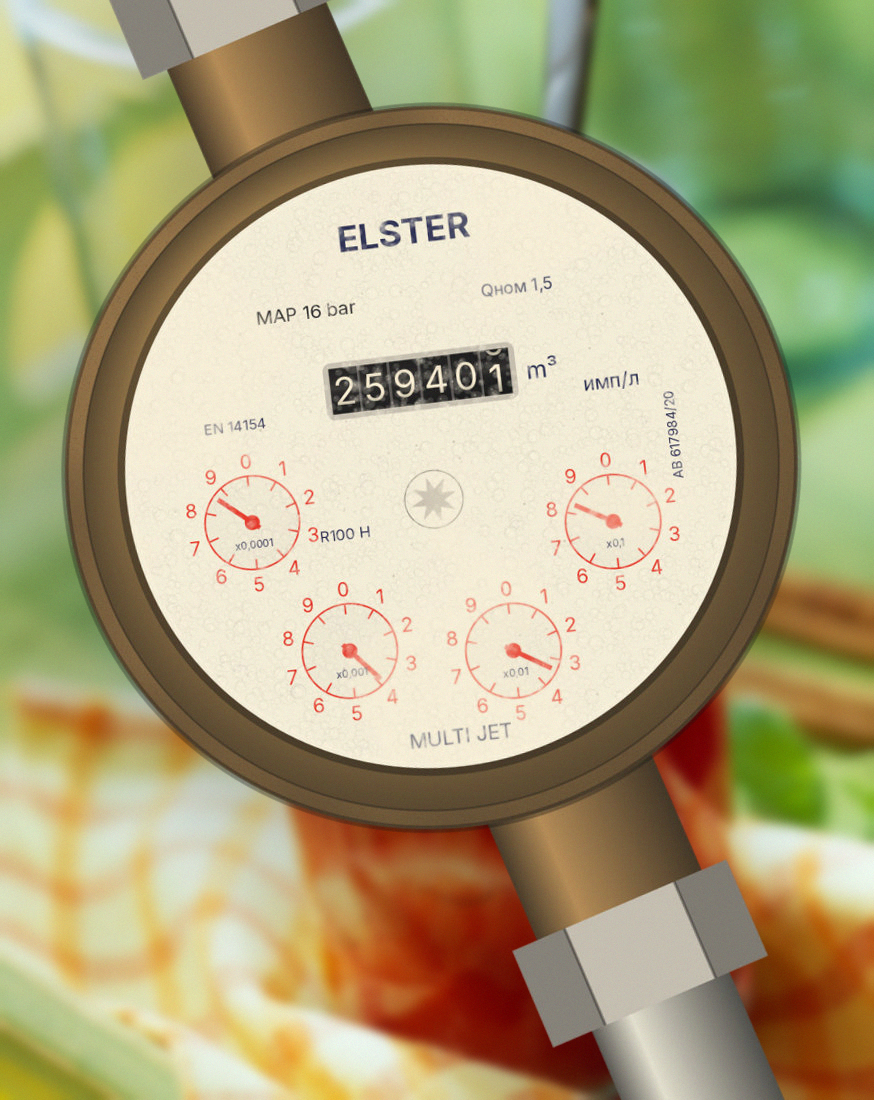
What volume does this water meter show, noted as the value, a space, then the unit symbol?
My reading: 259400.8338 m³
